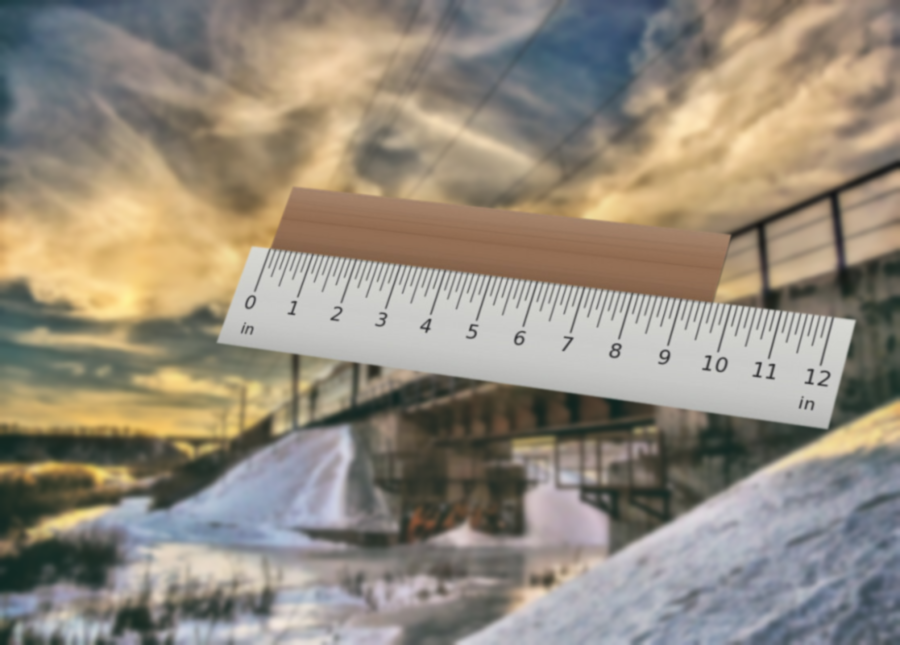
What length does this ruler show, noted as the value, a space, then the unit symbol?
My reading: 9.625 in
